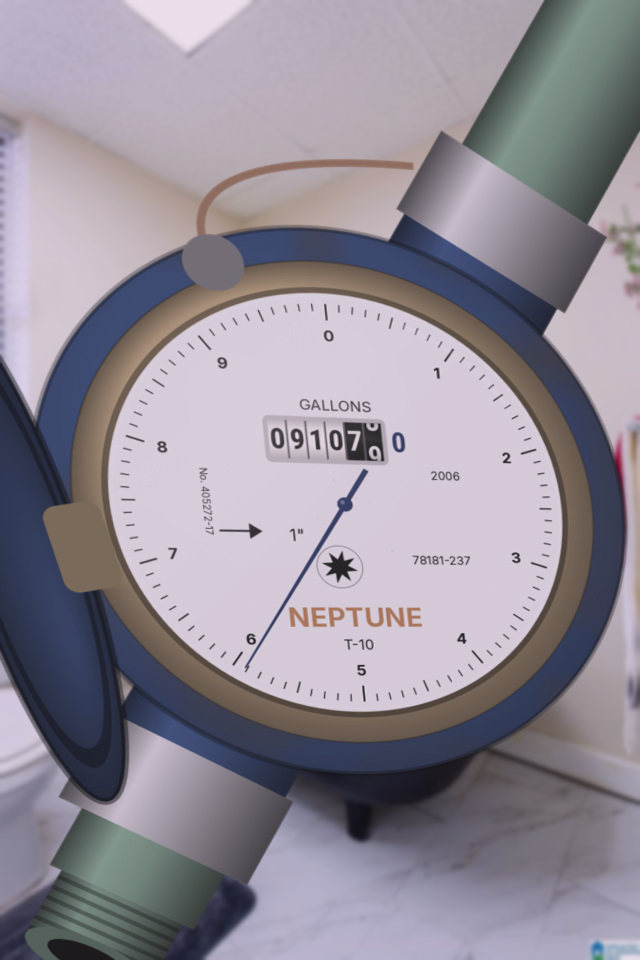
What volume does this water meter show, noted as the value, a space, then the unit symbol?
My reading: 910785.9 gal
